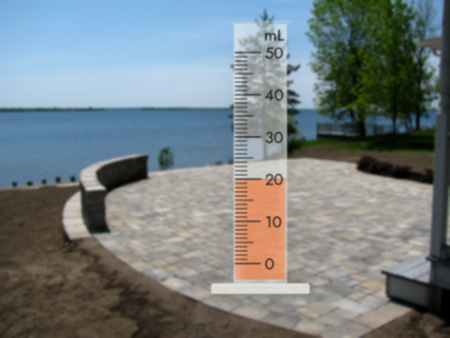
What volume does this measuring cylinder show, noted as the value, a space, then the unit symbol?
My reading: 20 mL
